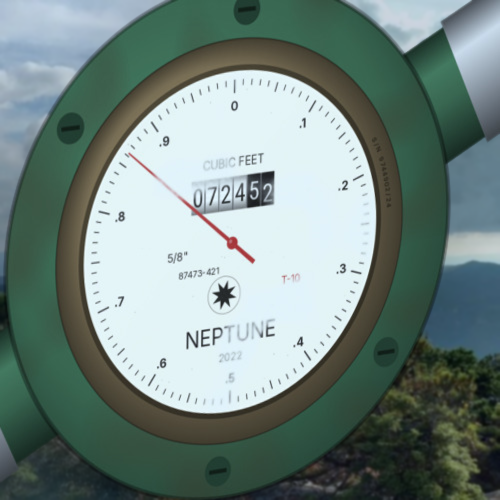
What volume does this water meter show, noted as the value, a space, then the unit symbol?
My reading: 72451.86 ft³
